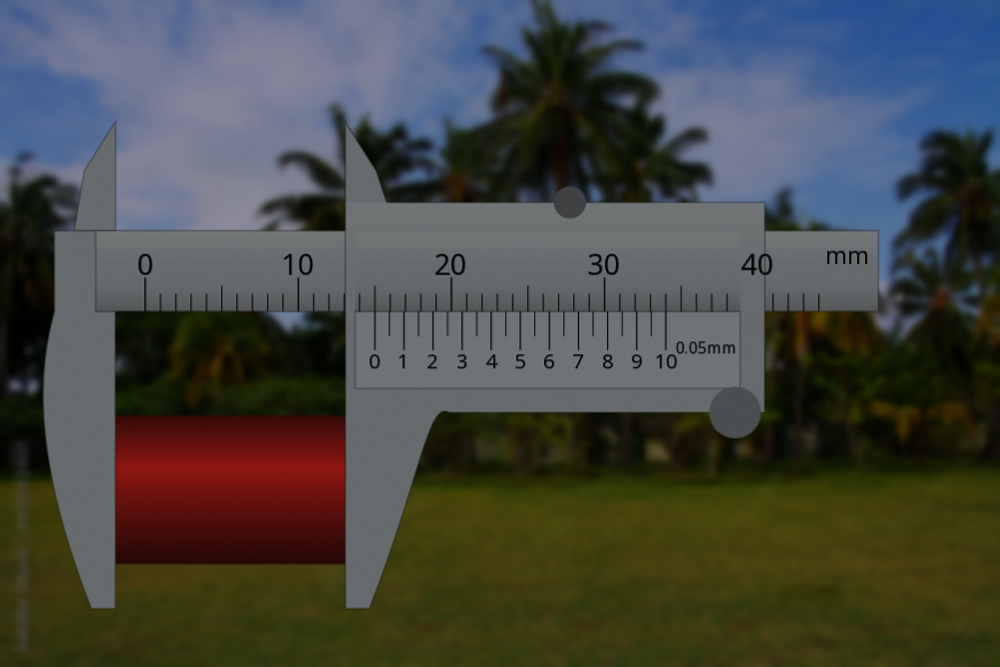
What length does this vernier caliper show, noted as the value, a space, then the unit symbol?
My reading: 15.0 mm
